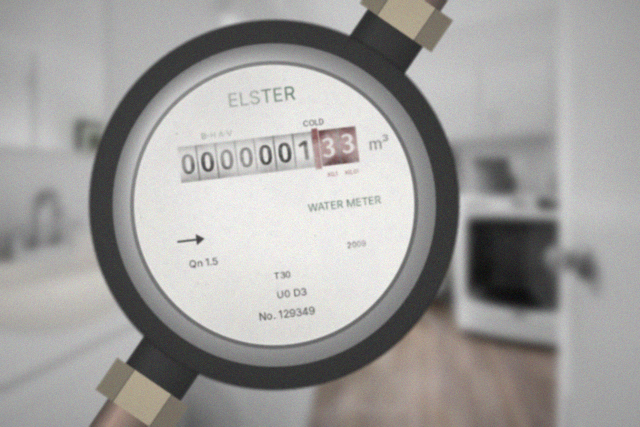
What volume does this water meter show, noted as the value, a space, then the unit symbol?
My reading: 1.33 m³
